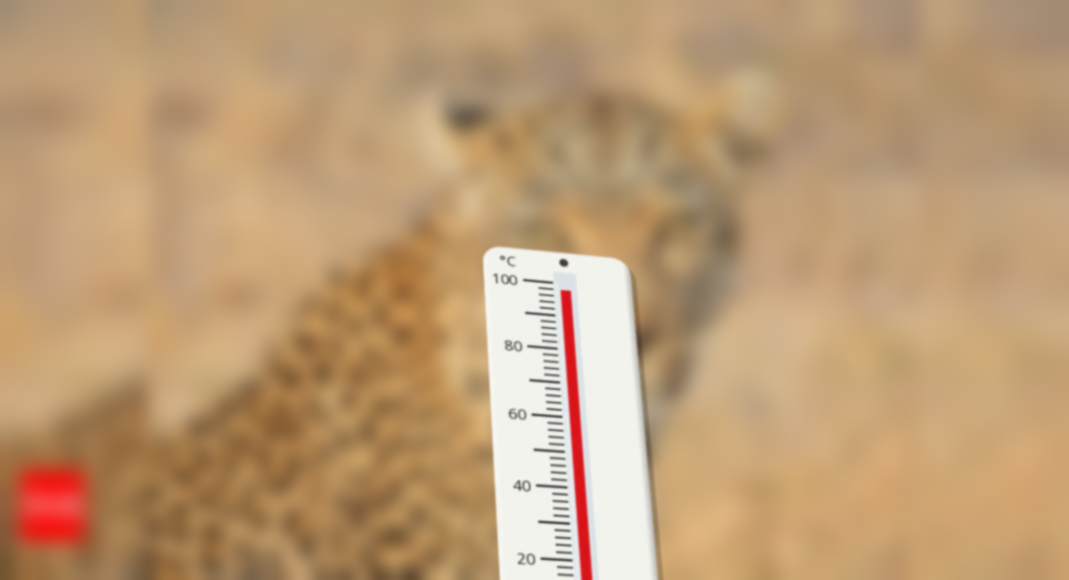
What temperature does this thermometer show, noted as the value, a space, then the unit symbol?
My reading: 98 °C
